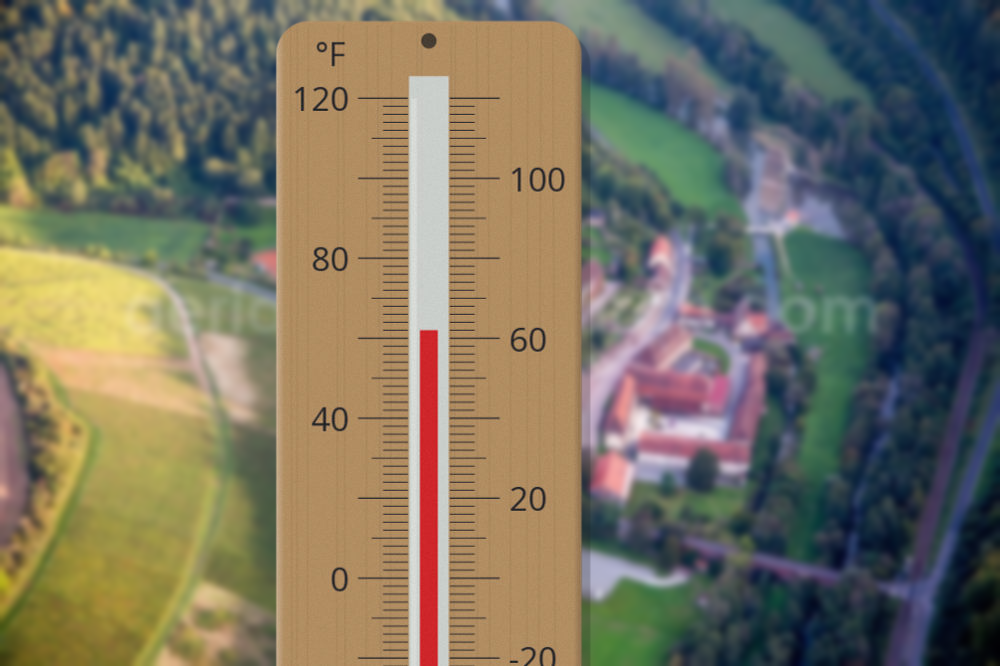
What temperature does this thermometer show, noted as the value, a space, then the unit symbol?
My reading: 62 °F
